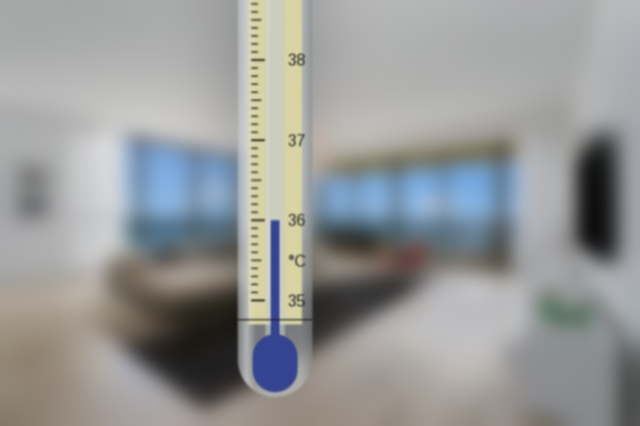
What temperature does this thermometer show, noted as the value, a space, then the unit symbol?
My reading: 36 °C
